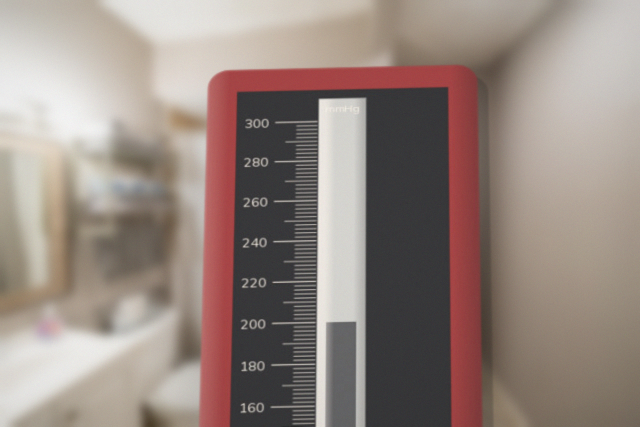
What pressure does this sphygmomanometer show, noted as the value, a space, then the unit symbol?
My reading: 200 mmHg
